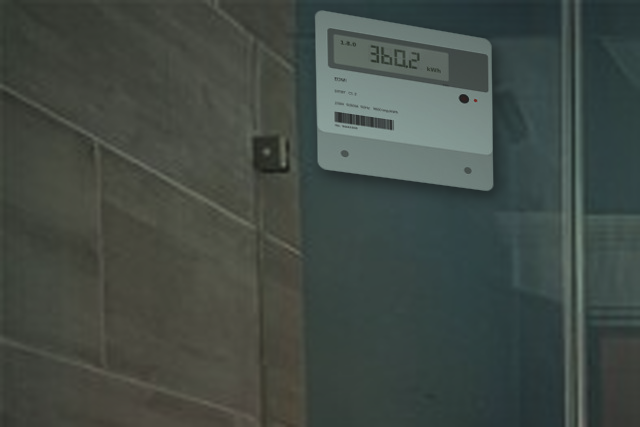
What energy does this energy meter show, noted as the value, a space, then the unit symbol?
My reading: 360.2 kWh
